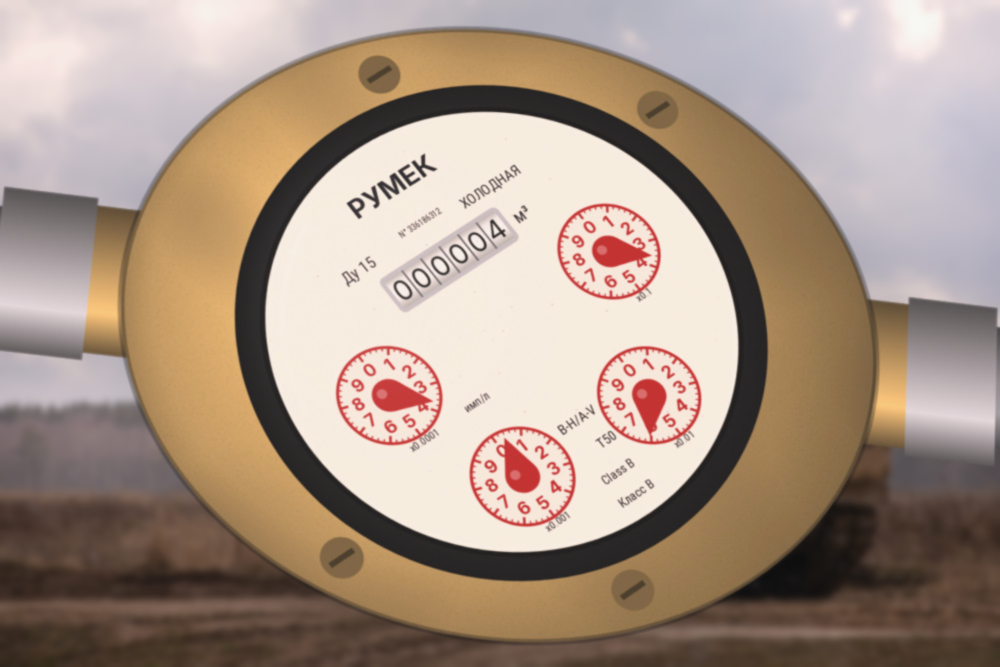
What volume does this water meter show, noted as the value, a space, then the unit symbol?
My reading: 4.3603 m³
